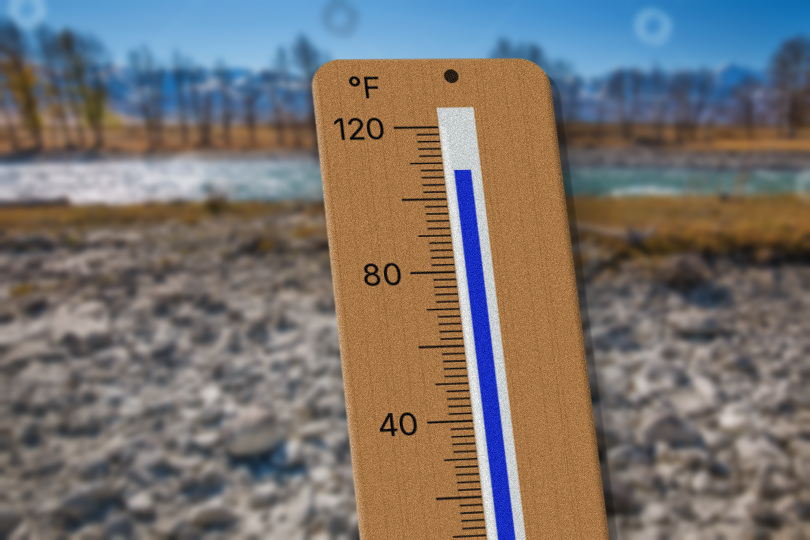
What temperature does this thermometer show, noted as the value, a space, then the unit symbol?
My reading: 108 °F
